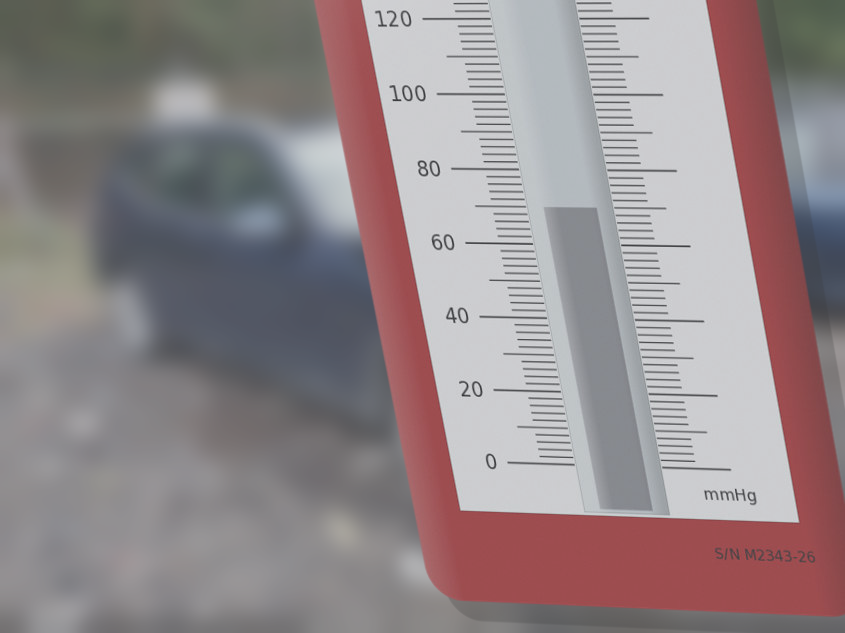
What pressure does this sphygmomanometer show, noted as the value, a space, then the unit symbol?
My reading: 70 mmHg
